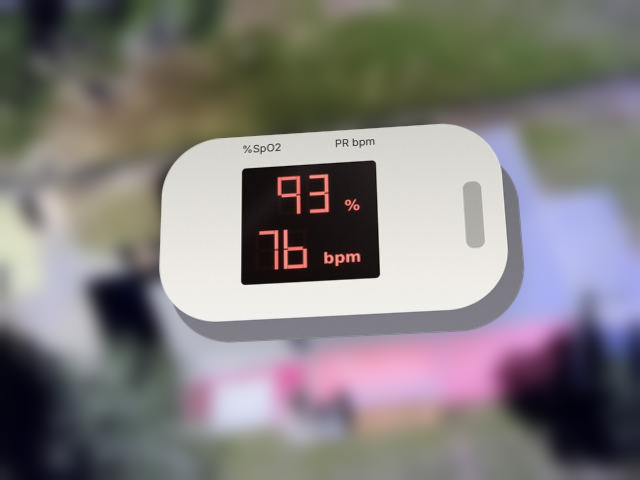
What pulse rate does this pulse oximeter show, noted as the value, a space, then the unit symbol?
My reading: 76 bpm
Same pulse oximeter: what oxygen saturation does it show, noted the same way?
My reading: 93 %
